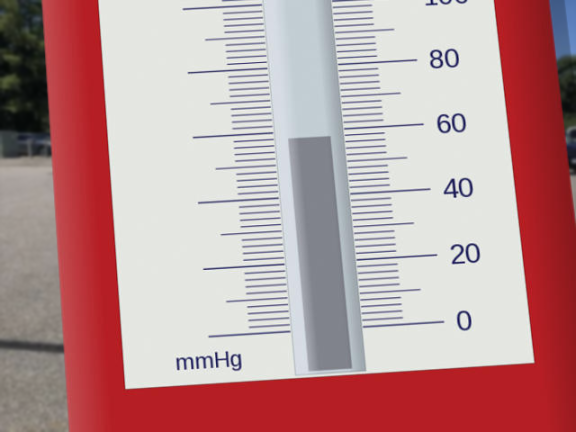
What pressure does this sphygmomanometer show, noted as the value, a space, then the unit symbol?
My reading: 58 mmHg
